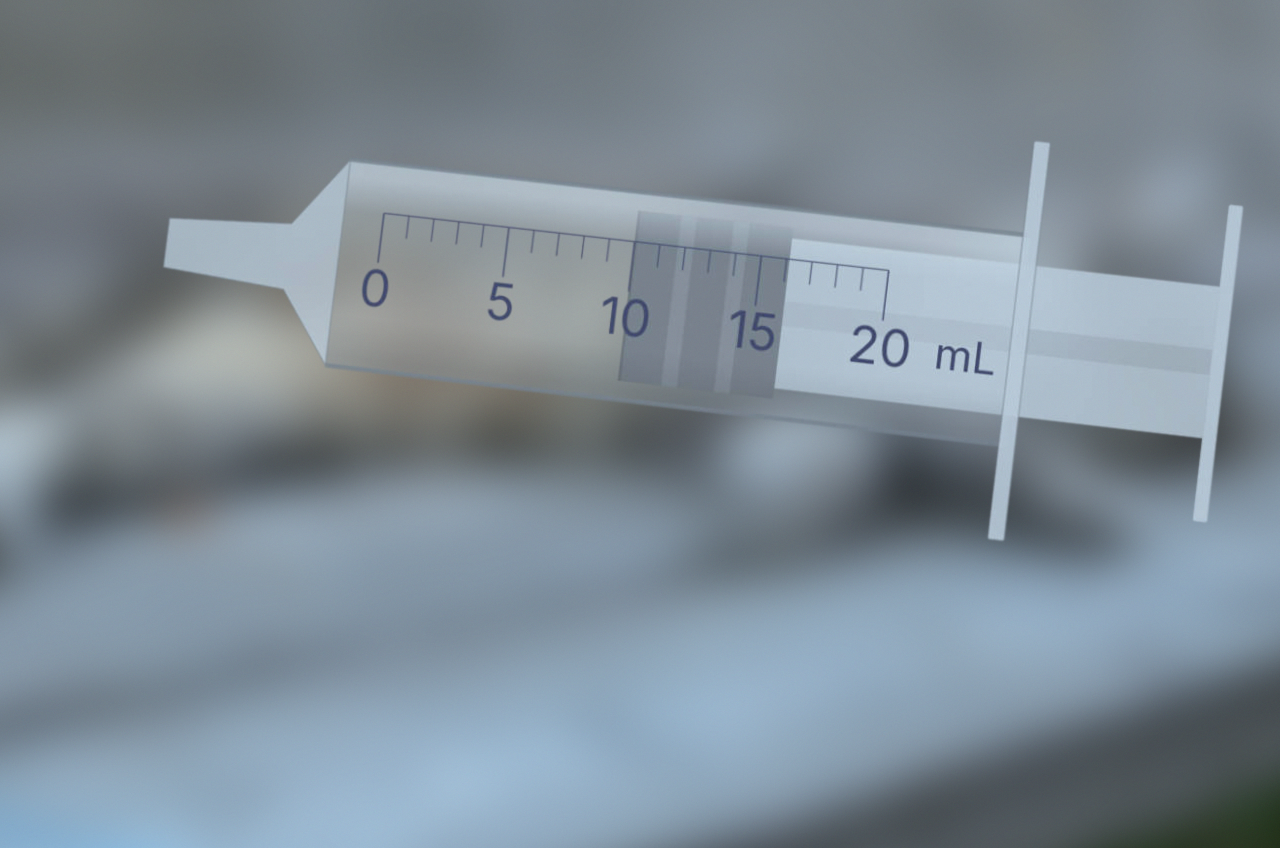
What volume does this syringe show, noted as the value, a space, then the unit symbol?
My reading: 10 mL
